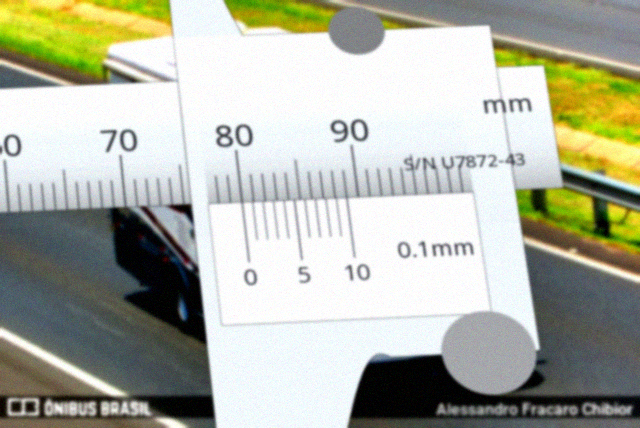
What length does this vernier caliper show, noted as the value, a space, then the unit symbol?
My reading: 80.0 mm
